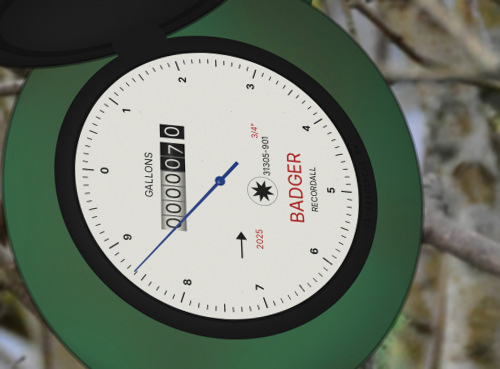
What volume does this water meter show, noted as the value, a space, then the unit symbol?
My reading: 68.6 gal
